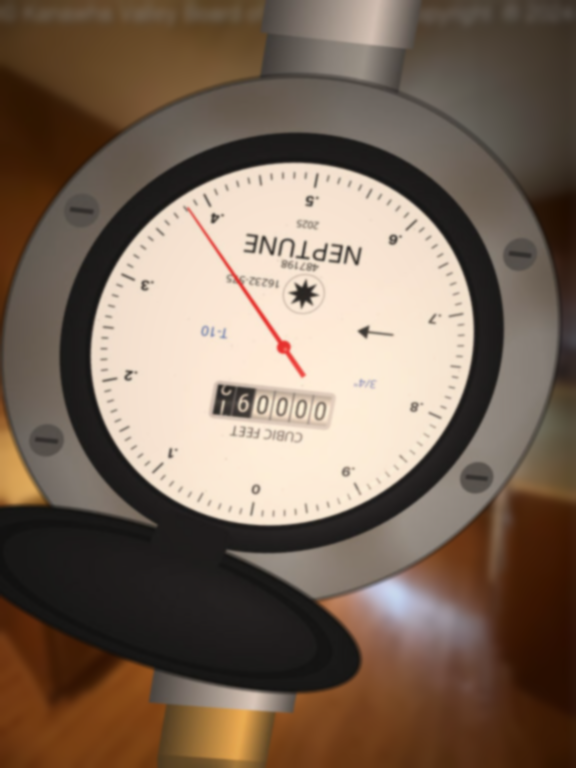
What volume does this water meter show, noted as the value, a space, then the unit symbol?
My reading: 91.38 ft³
